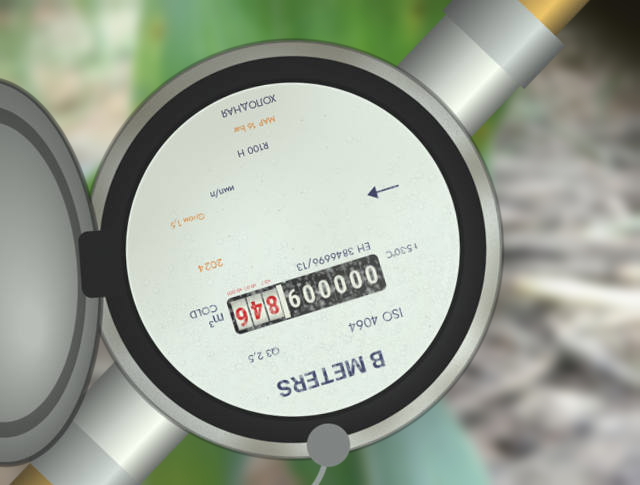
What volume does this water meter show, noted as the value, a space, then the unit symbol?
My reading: 9.846 m³
